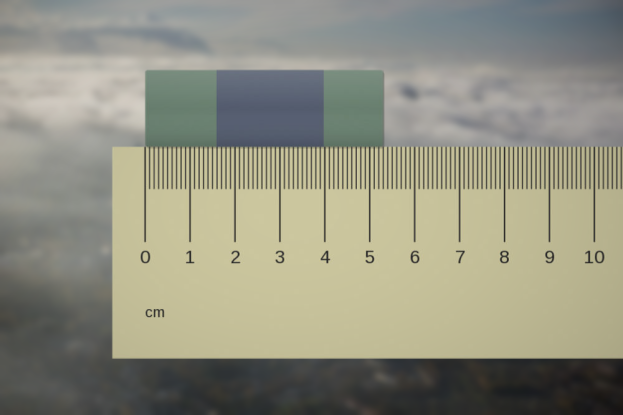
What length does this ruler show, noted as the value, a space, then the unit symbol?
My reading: 5.3 cm
